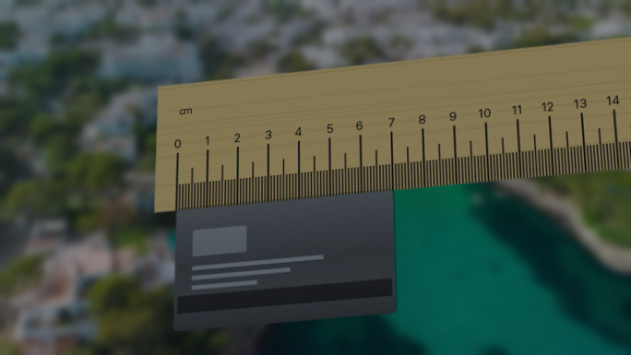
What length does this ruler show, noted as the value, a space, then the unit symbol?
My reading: 7 cm
